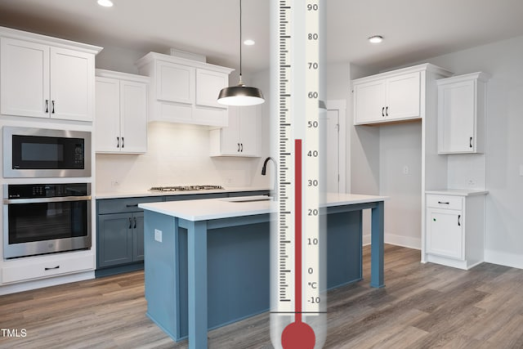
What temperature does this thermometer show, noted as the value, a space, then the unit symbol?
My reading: 45 °C
